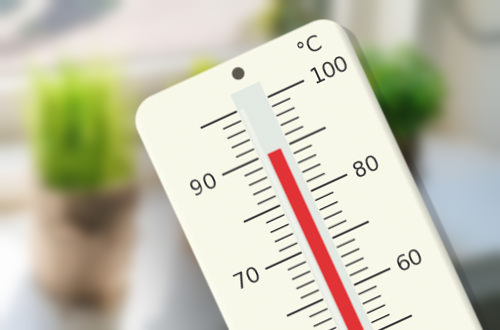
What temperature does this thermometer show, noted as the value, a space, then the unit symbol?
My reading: 90 °C
